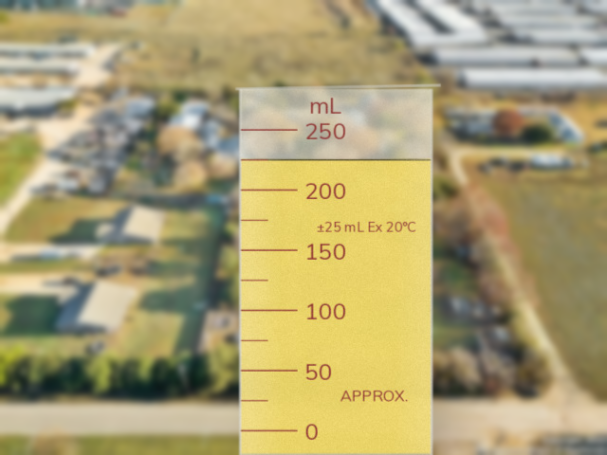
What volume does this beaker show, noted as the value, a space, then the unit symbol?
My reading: 225 mL
